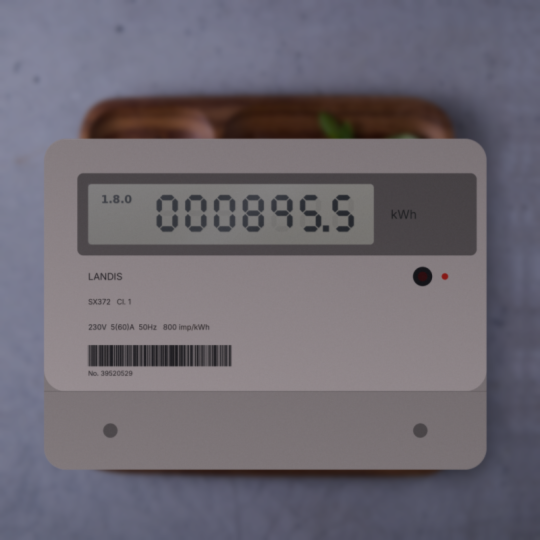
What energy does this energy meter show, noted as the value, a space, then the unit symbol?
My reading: 895.5 kWh
